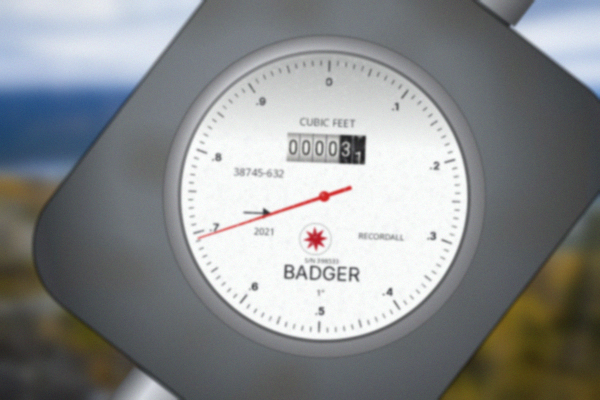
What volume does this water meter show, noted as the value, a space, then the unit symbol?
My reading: 30.69 ft³
